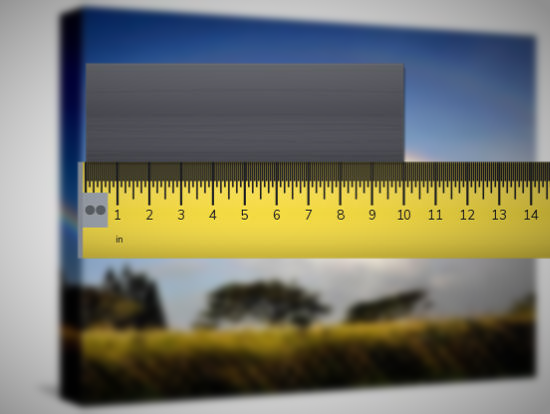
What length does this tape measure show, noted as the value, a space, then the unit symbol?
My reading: 10 in
